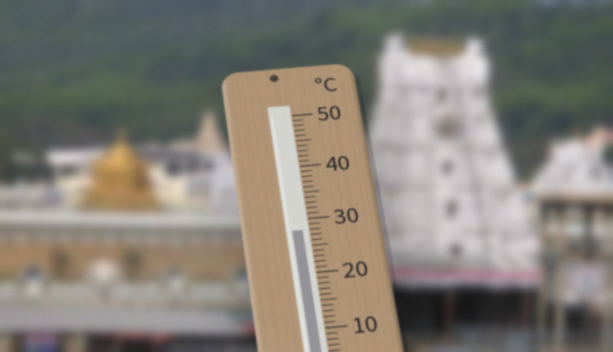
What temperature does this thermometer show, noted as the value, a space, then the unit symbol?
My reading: 28 °C
